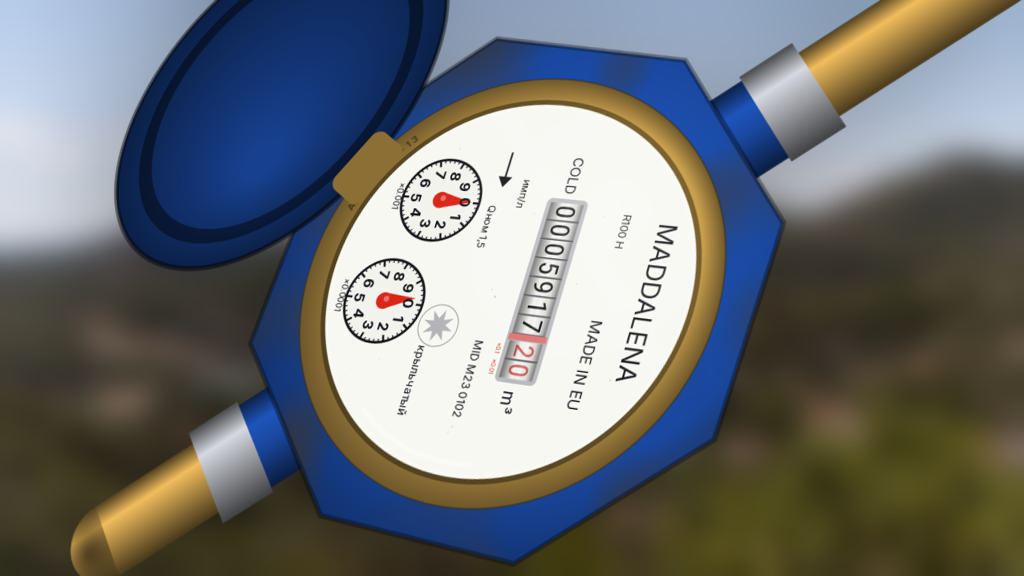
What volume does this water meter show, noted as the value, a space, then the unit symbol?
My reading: 5917.1999 m³
